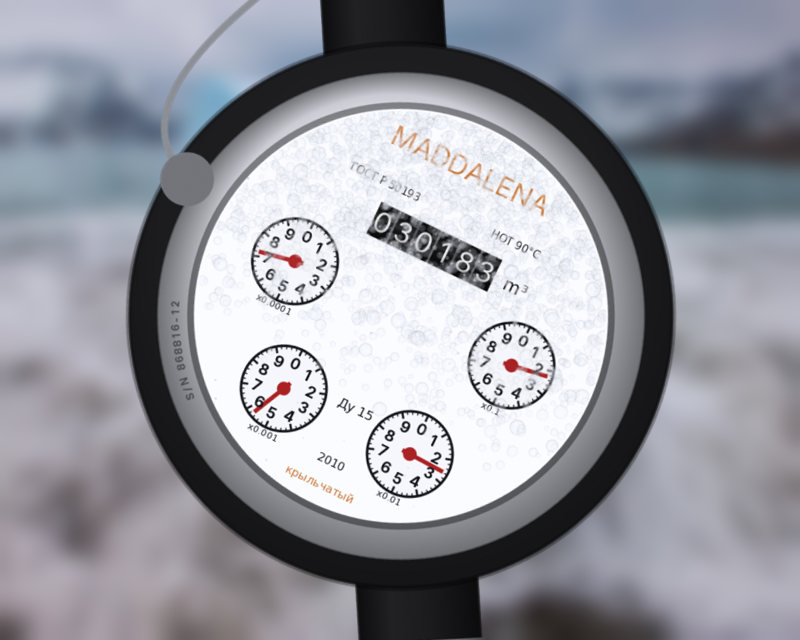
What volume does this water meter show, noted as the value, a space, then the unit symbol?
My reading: 30183.2257 m³
